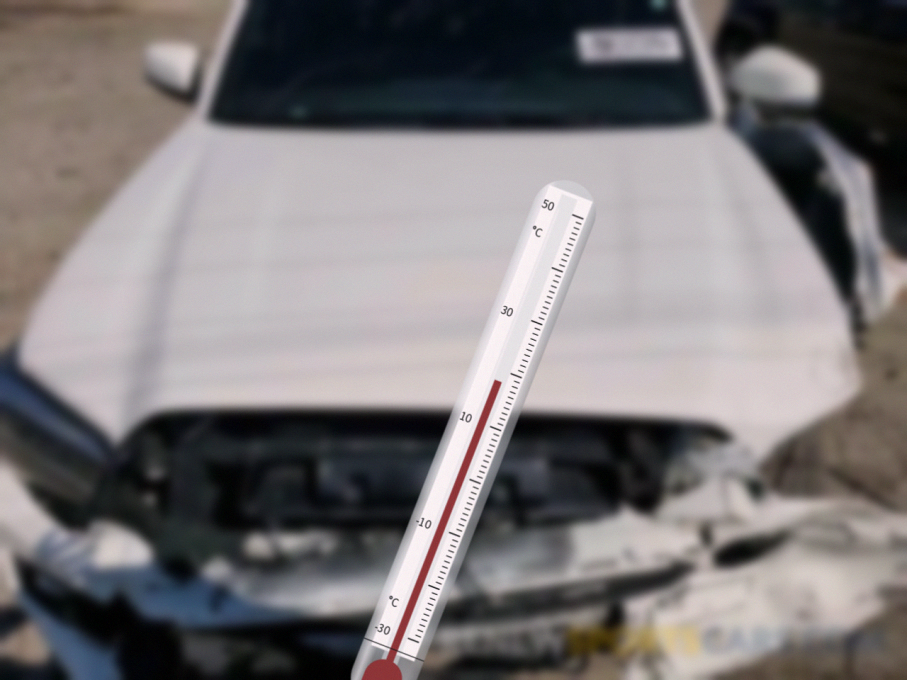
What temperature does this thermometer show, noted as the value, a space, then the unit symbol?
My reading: 18 °C
